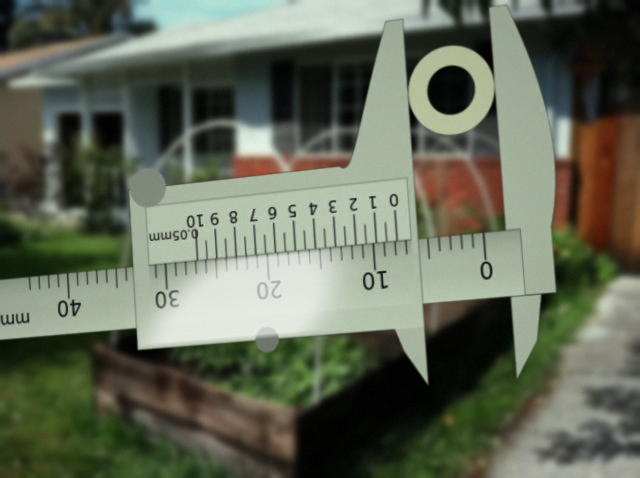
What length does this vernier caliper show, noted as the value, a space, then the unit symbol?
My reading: 7.8 mm
